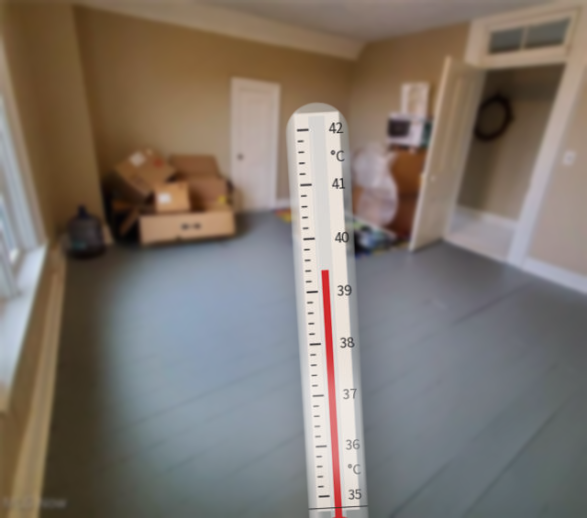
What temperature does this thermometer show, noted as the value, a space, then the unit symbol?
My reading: 39.4 °C
